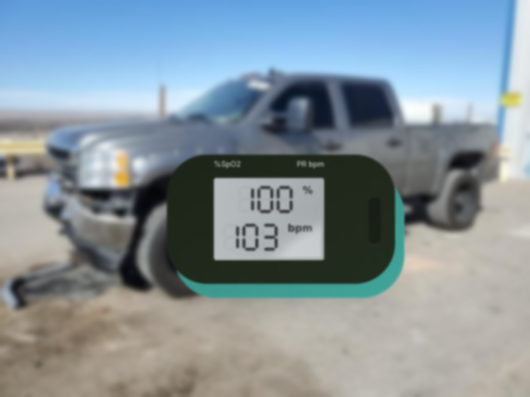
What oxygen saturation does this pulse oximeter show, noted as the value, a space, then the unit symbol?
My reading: 100 %
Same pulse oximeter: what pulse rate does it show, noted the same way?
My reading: 103 bpm
